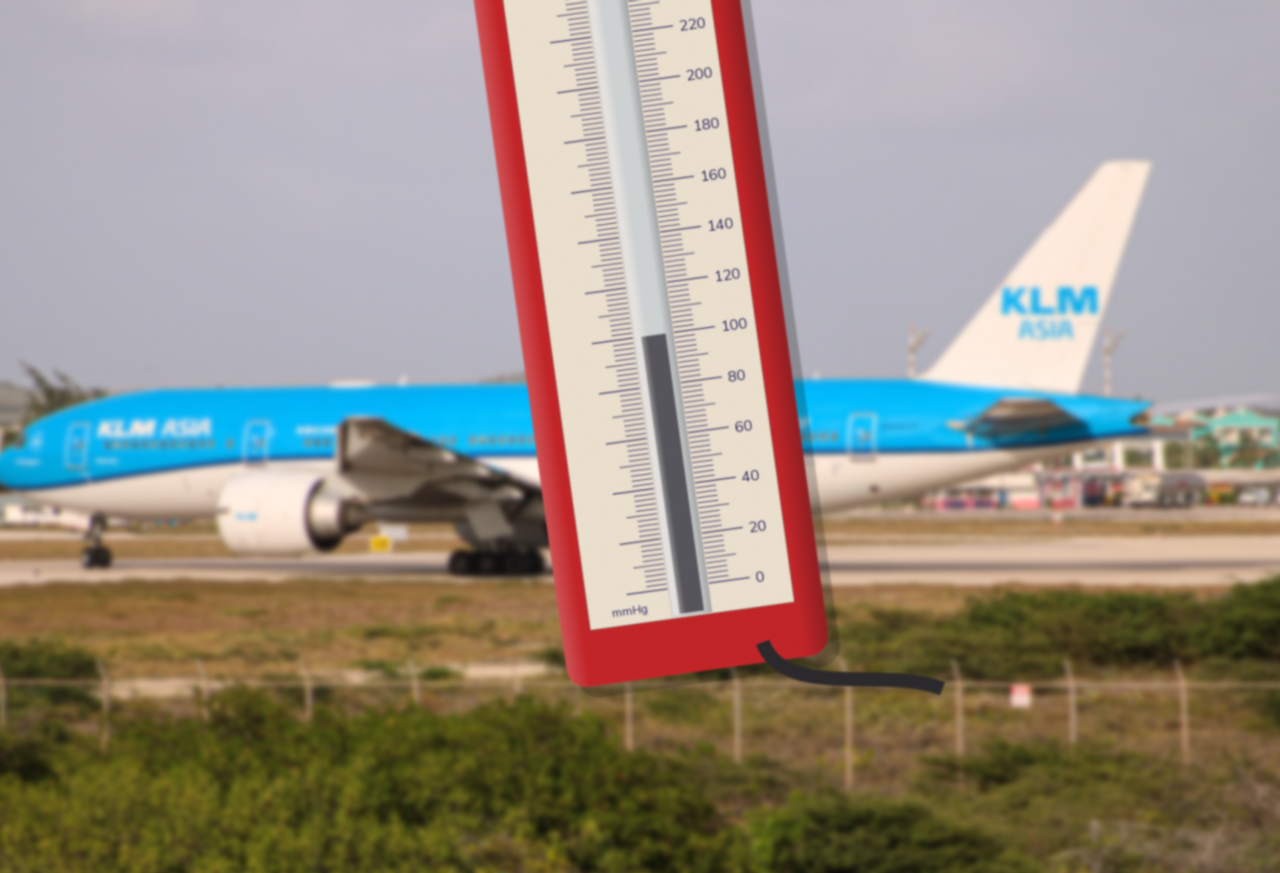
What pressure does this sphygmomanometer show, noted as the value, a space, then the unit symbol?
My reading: 100 mmHg
